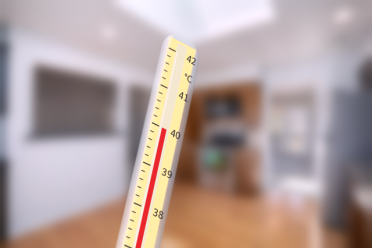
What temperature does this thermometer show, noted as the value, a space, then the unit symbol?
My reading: 40 °C
